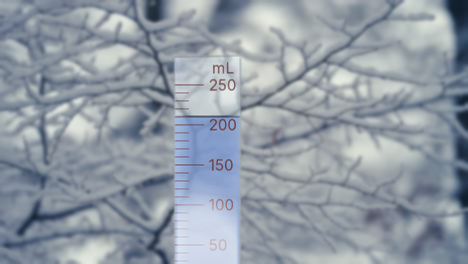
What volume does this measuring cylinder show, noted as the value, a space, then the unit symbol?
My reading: 210 mL
